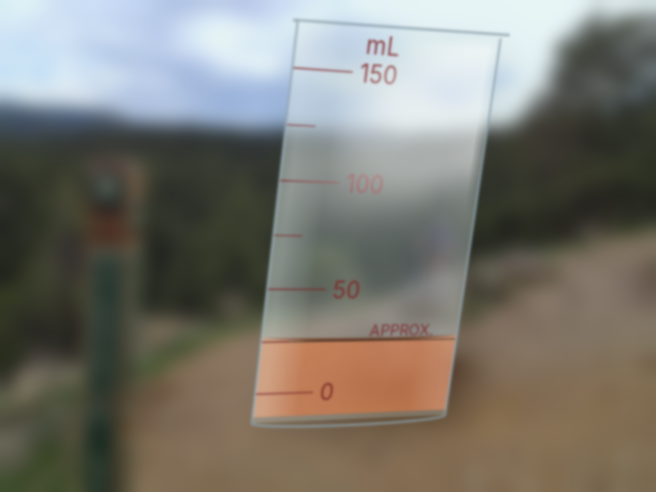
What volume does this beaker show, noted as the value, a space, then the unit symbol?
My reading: 25 mL
